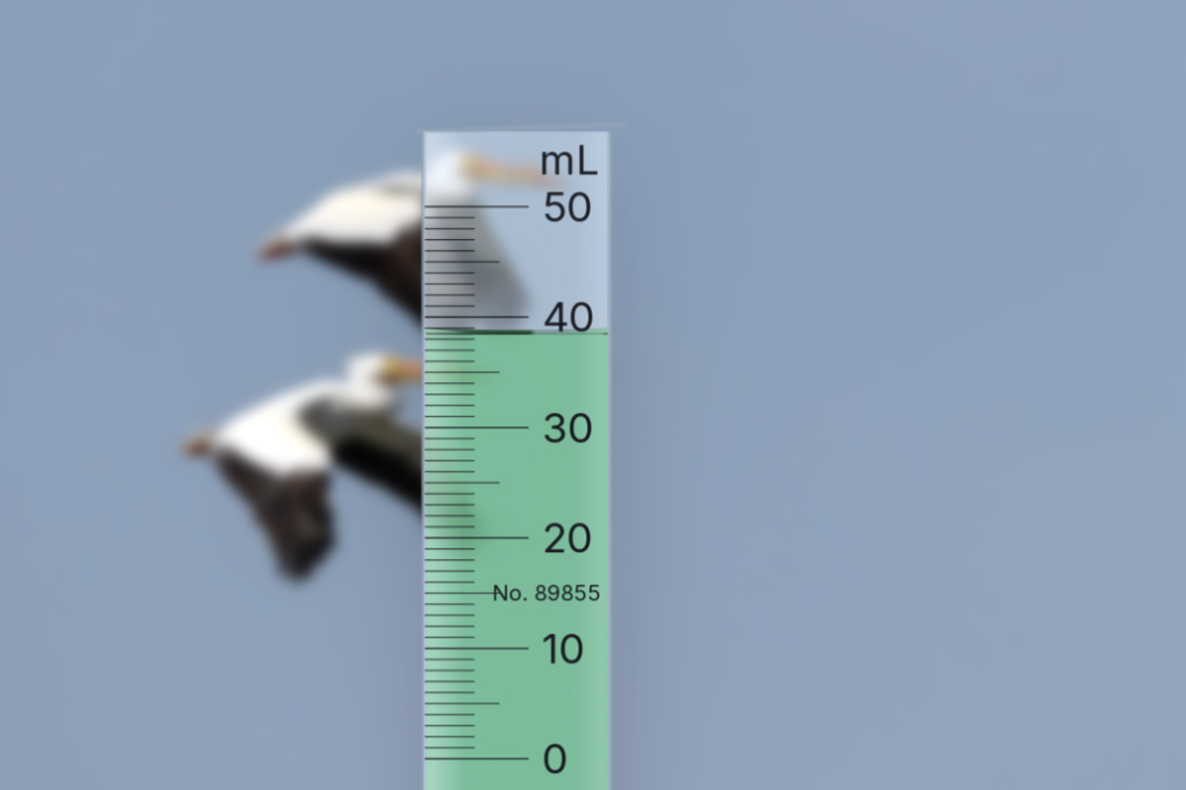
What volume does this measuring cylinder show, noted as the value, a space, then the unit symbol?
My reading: 38.5 mL
